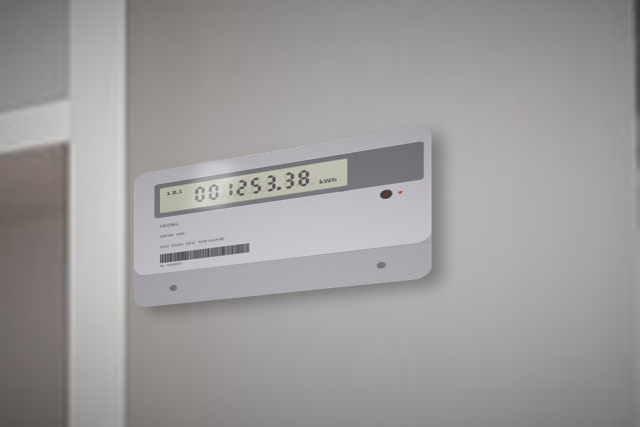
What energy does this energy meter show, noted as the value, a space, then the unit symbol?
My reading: 1253.38 kWh
